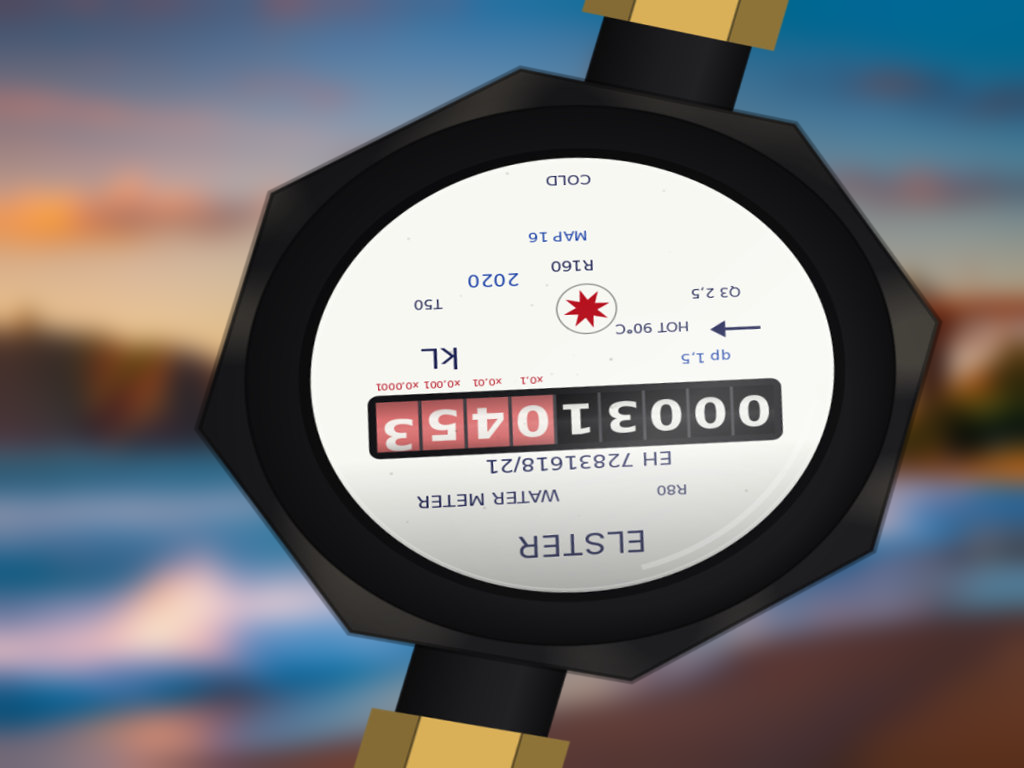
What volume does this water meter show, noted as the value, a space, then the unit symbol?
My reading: 31.0453 kL
